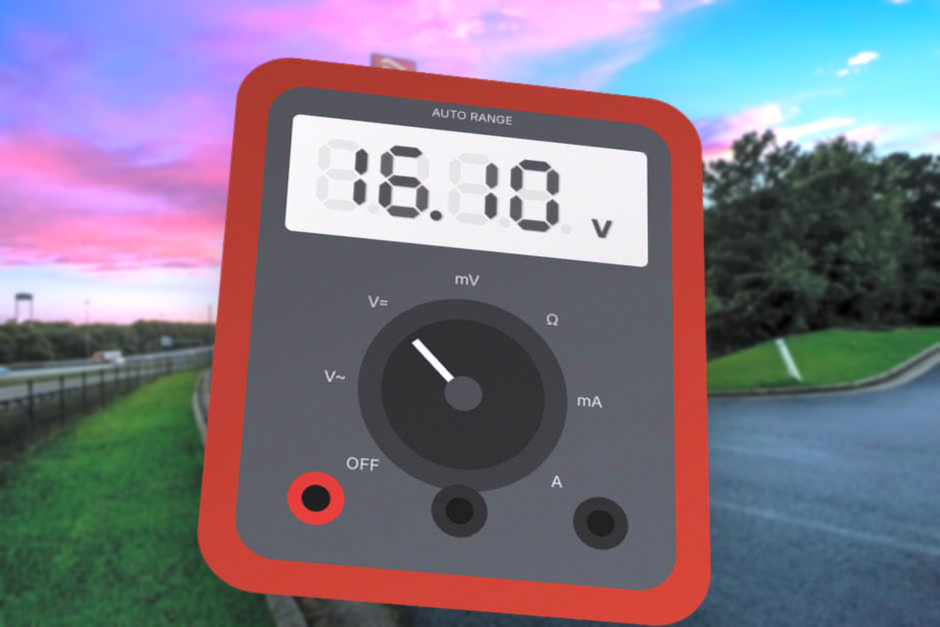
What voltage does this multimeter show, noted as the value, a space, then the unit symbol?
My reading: 16.10 V
